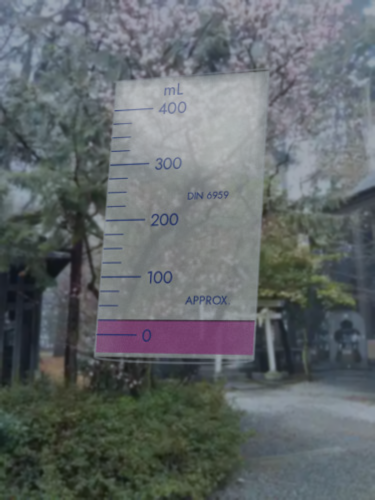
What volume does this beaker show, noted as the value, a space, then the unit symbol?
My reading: 25 mL
